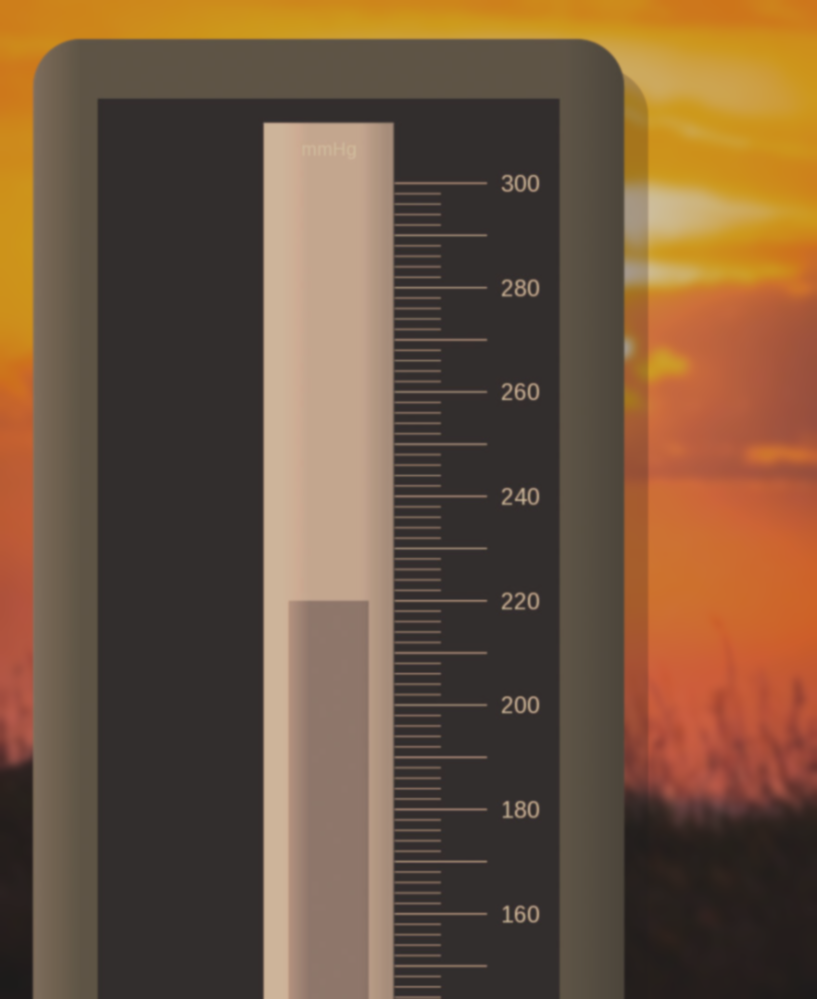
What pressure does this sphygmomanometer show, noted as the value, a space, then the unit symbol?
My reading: 220 mmHg
